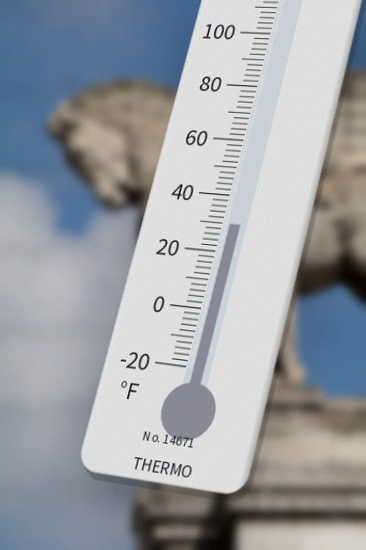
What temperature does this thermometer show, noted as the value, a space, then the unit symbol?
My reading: 30 °F
